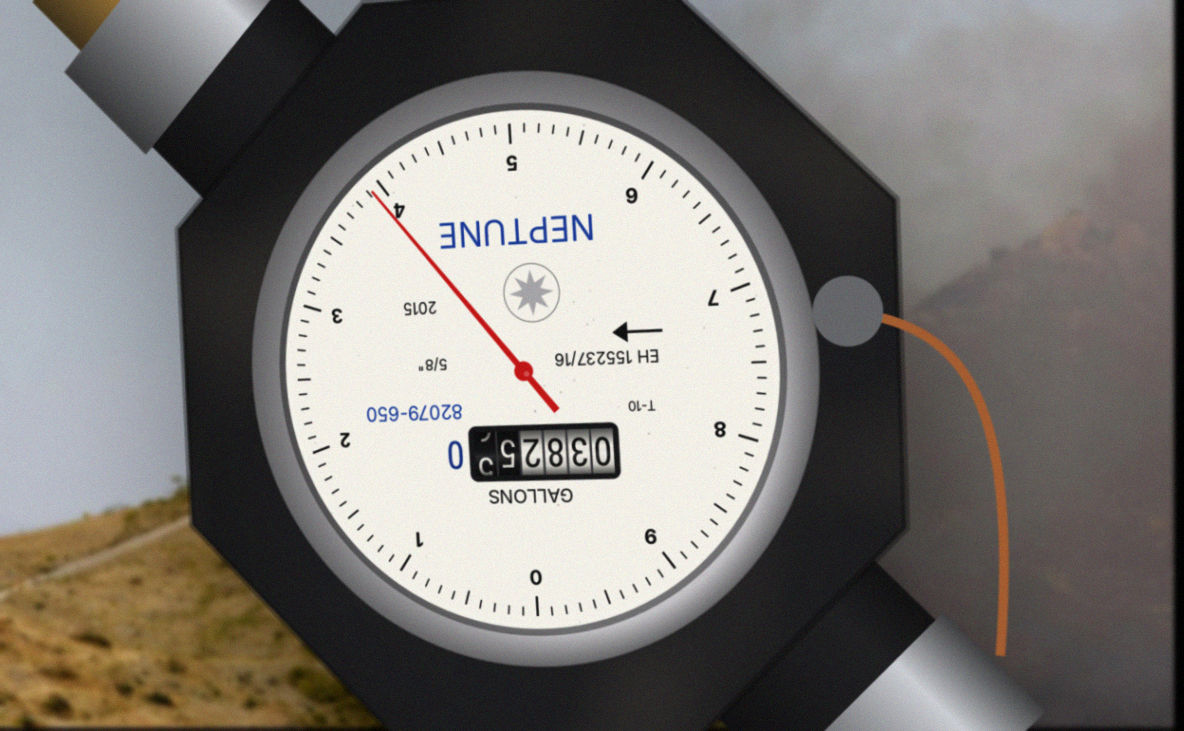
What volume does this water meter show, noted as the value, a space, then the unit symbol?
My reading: 382553.9 gal
